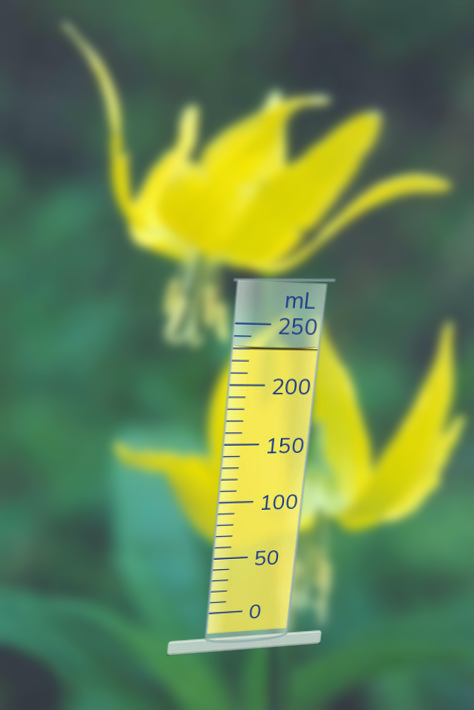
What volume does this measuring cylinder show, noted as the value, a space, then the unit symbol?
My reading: 230 mL
